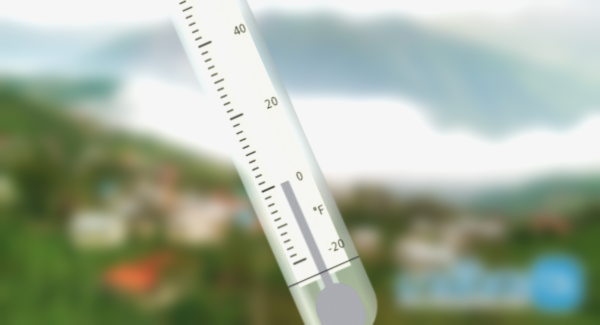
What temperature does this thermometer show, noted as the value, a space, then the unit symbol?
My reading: 0 °F
